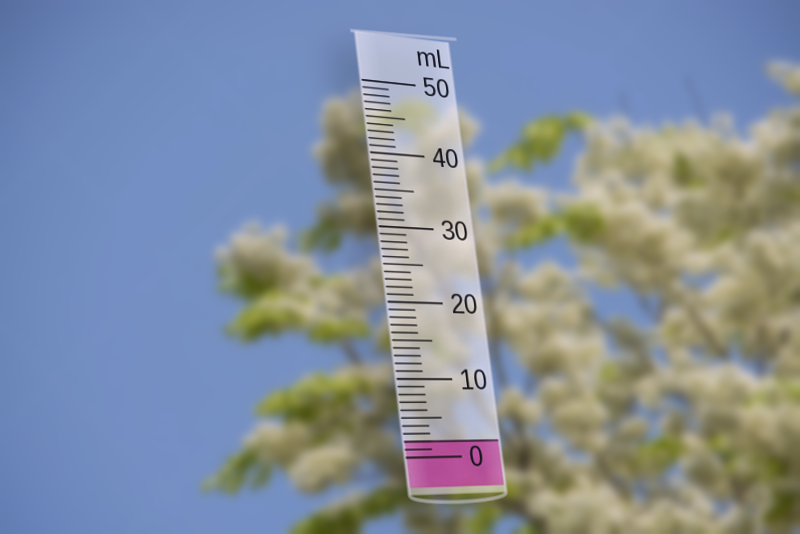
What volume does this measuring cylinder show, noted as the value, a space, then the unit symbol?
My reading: 2 mL
